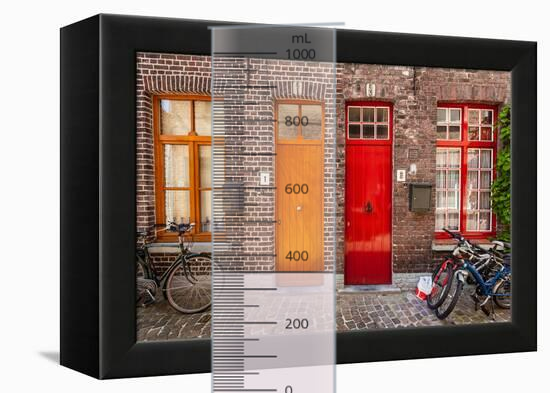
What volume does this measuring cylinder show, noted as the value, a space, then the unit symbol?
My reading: 350 mL
